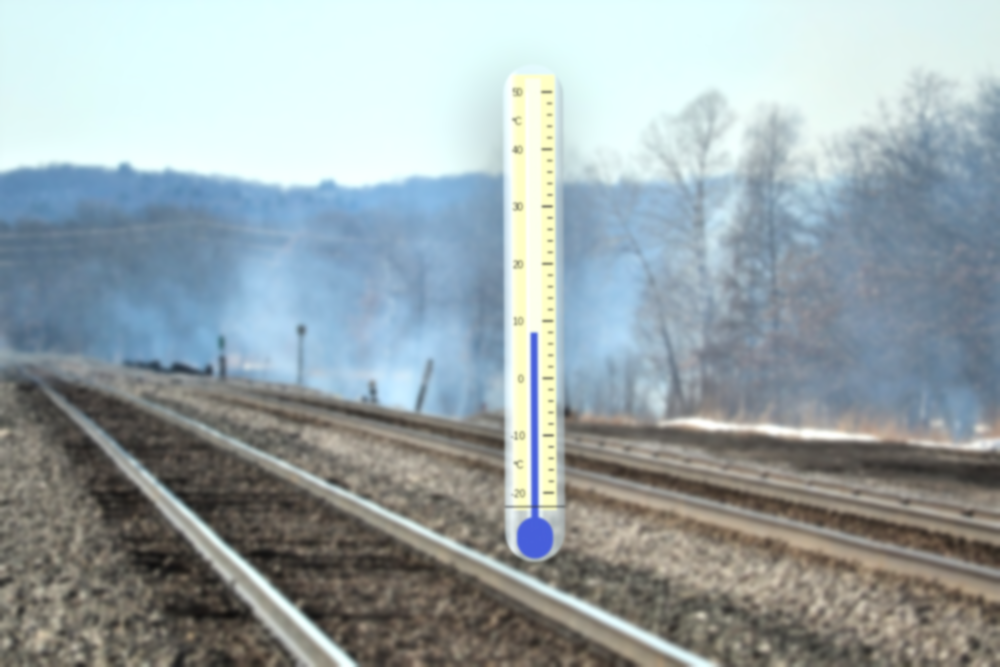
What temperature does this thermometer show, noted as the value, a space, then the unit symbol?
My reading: 8 °C
